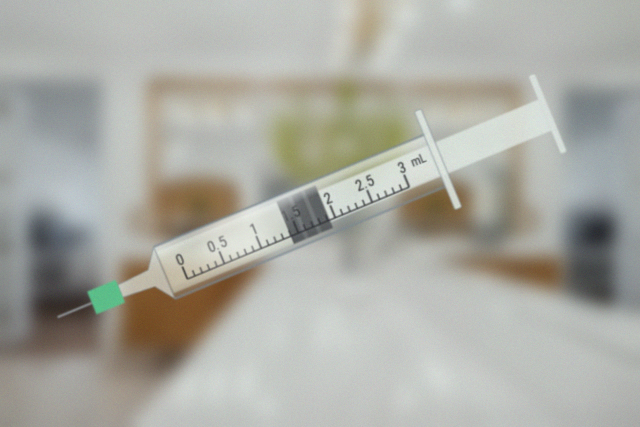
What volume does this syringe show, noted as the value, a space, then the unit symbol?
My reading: 1.4 mL
